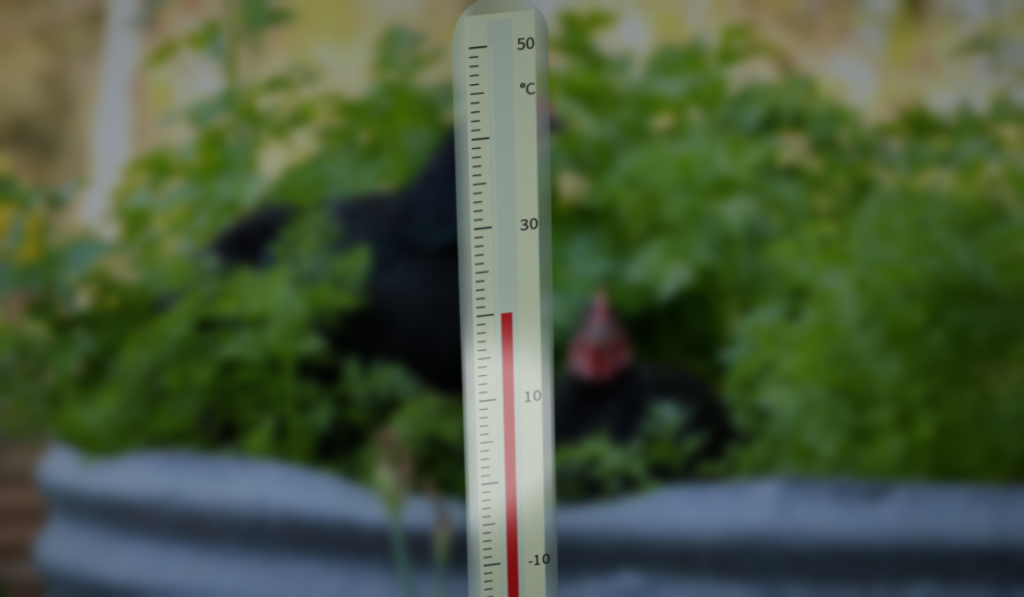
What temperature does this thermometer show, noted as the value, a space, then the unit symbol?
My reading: 20 °C
